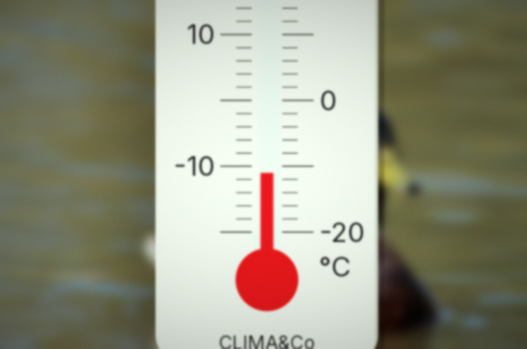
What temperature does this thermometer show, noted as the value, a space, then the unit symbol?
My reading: -11 °C
